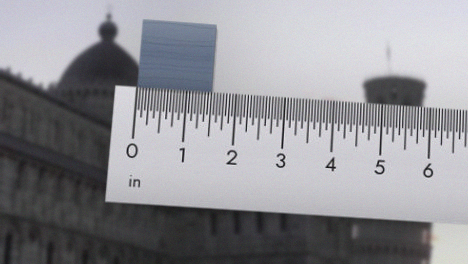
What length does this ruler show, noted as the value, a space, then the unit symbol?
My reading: 1.5 in
